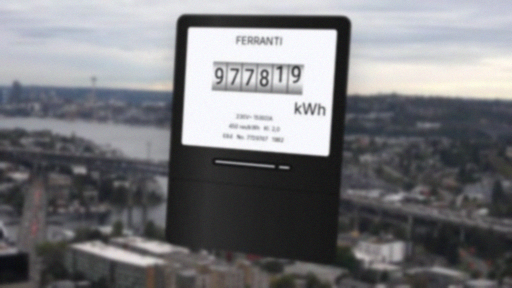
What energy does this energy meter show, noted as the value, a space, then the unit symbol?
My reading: 977819 kWh
